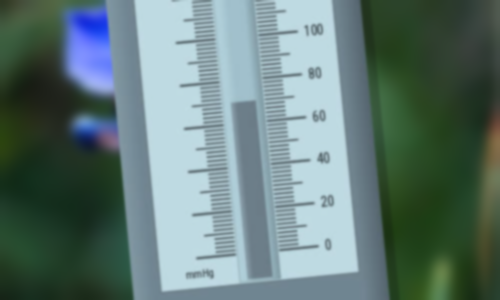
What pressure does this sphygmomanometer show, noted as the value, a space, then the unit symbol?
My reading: 70 mmHg
